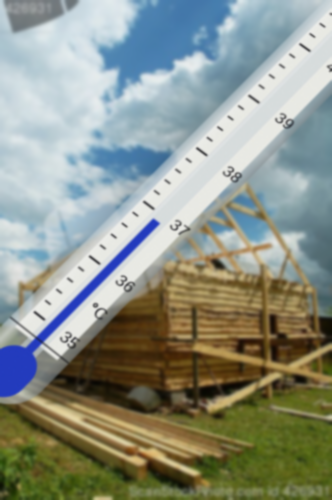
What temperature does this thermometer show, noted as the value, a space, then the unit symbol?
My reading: 36.9 °C
